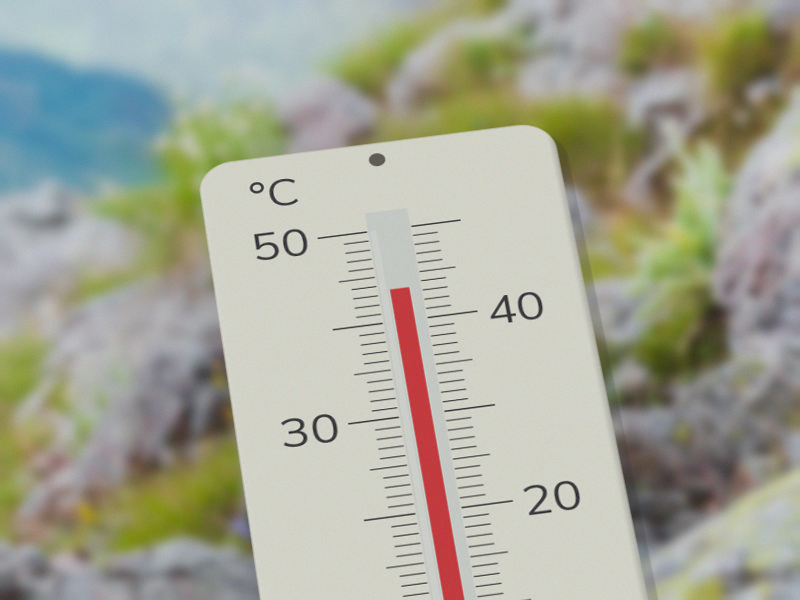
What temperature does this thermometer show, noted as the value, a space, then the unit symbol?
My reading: 43.5 °C
